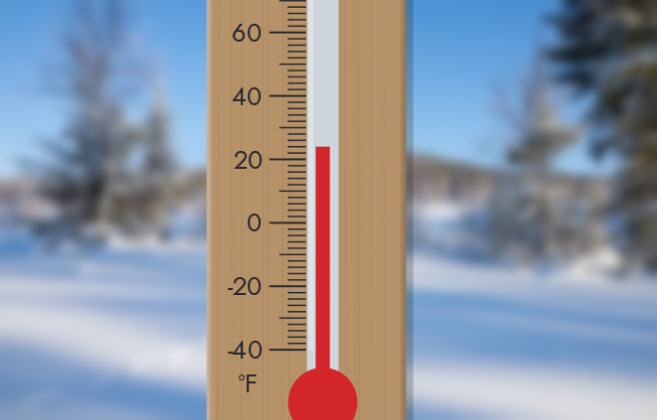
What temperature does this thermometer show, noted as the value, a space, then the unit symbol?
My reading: 24 °F
